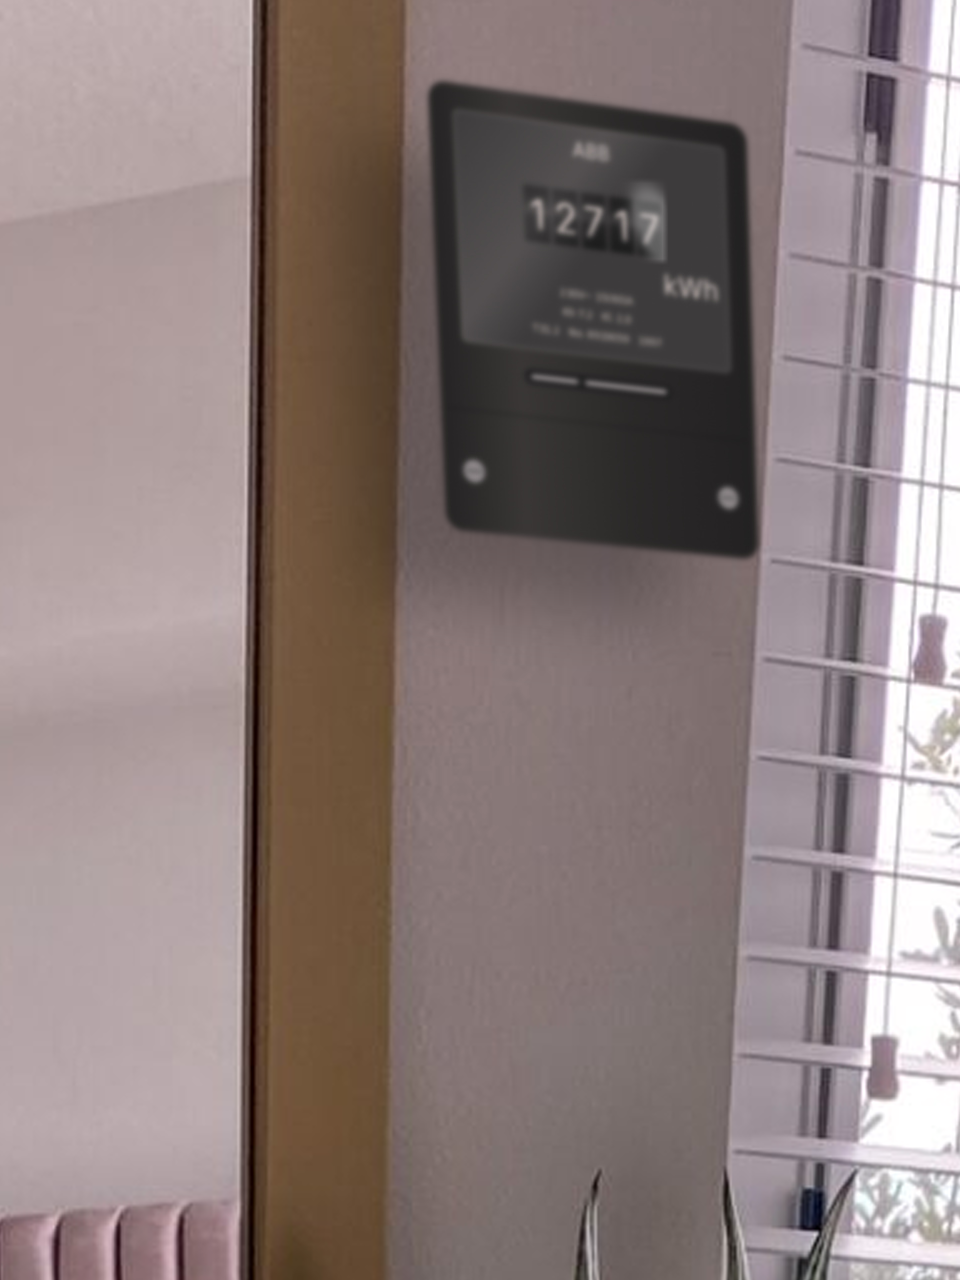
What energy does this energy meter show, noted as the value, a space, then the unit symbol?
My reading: 12717 kWh
